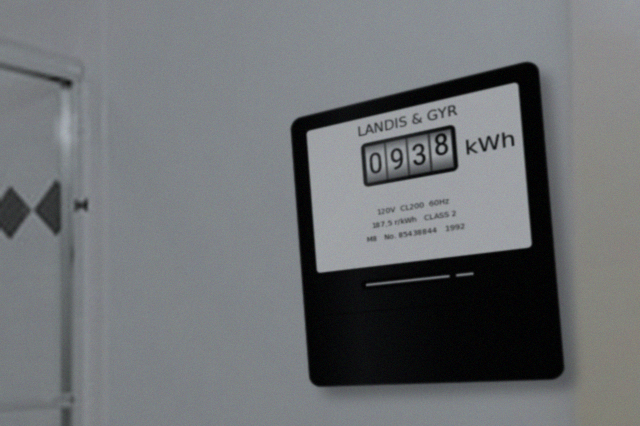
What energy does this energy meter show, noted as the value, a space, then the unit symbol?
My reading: 938 kWh
